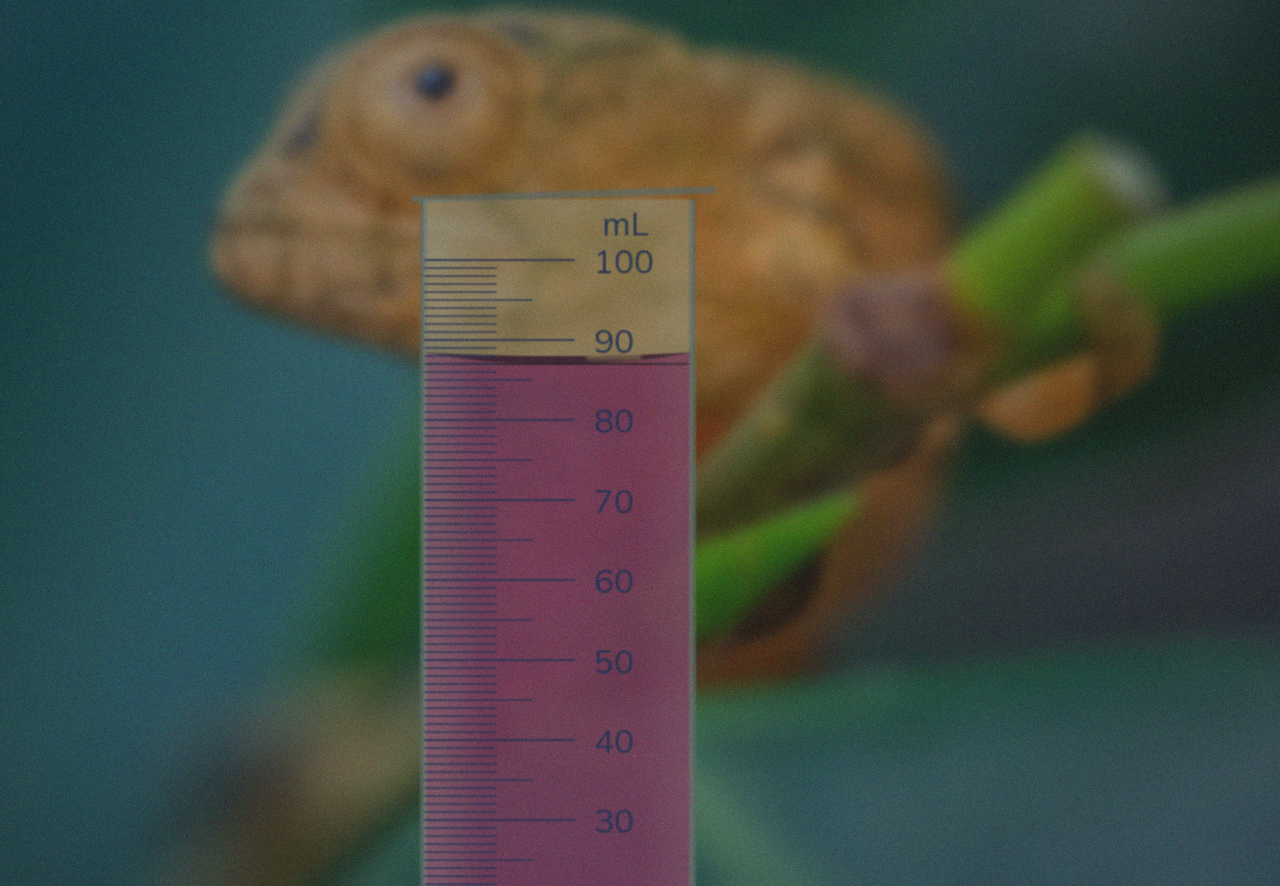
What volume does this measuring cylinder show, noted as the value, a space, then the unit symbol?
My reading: 87 mL
